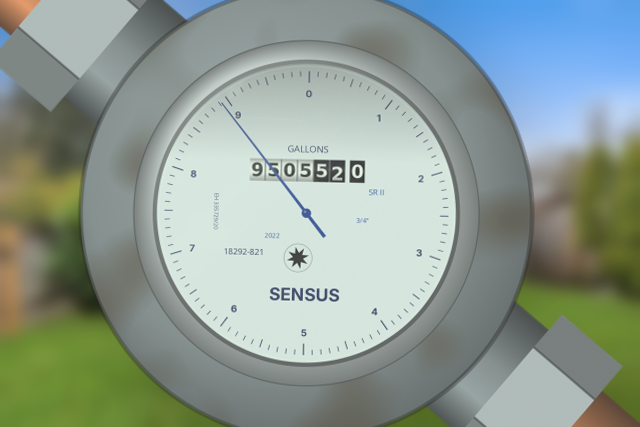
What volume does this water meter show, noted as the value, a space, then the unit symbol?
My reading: 9505518.9 gal
